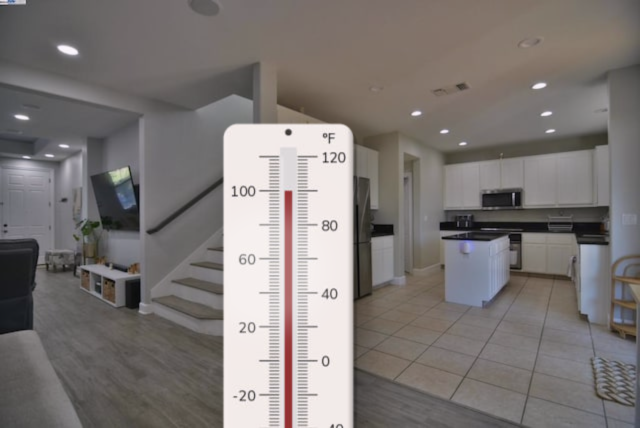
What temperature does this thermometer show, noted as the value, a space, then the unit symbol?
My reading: 100 °F
